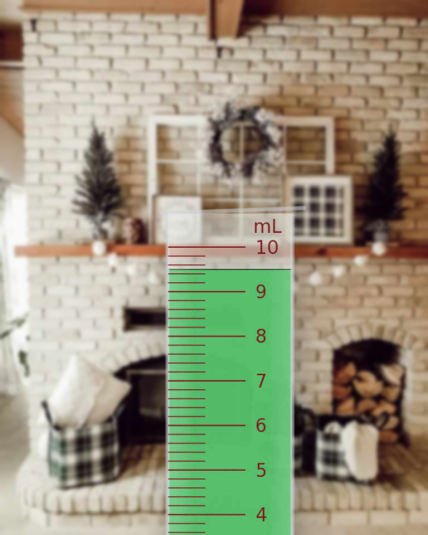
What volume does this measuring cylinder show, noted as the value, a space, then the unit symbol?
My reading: 9.5 mL
